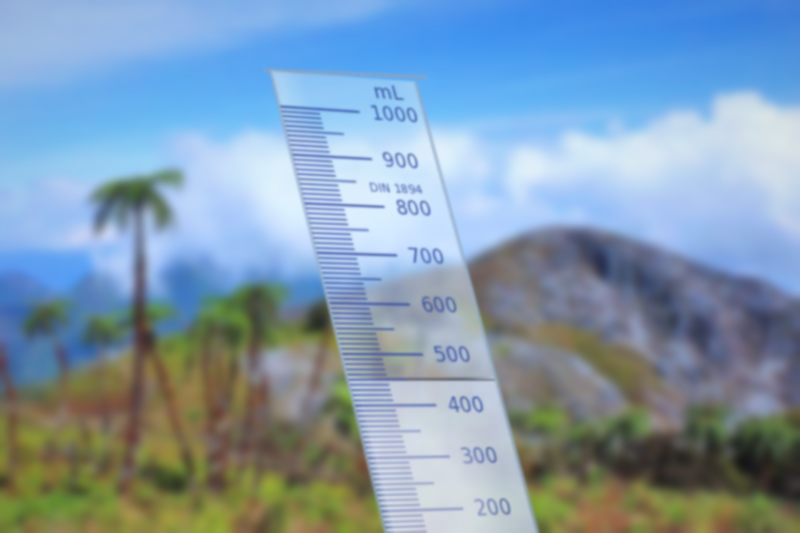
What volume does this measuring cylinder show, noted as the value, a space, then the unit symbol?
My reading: 450 mL
